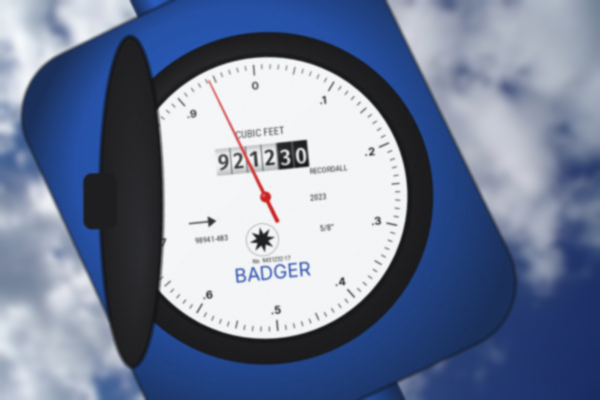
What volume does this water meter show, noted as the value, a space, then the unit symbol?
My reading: 921229.94 ft³
